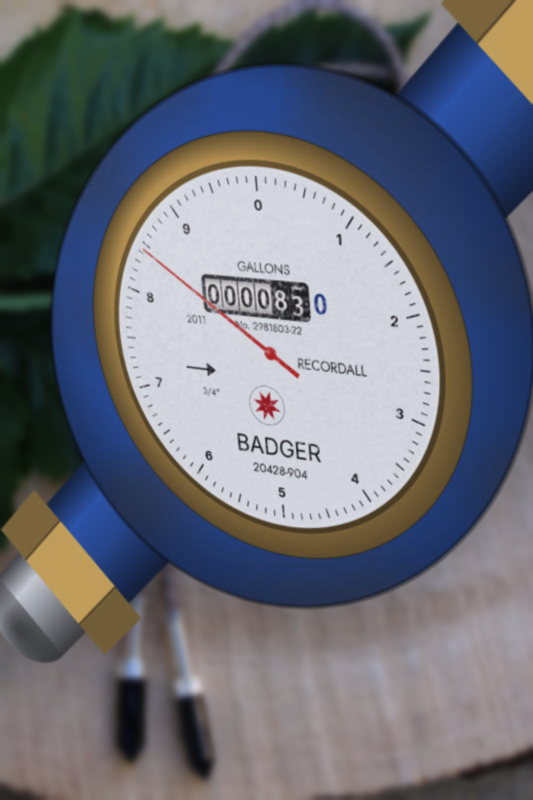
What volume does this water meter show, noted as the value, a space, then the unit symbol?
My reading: 828.4 gal
